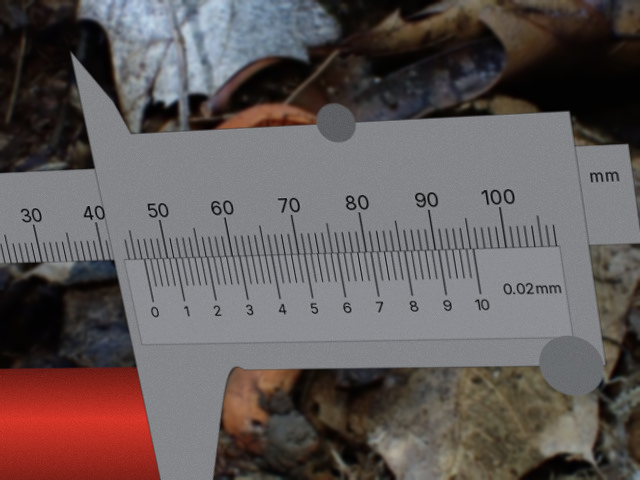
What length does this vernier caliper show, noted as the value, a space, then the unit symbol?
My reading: 46.4 mm
